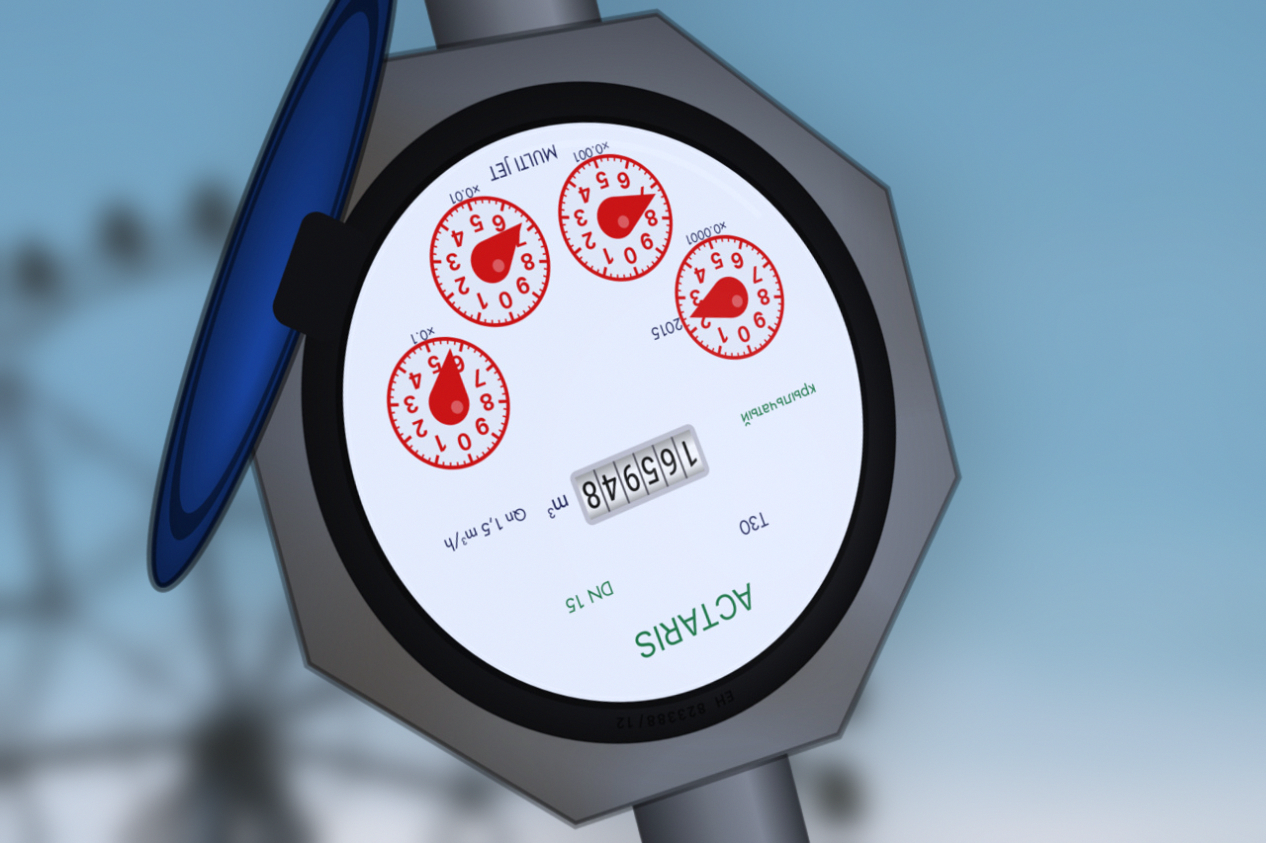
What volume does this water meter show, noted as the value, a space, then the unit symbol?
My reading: 165948.5672 m³
